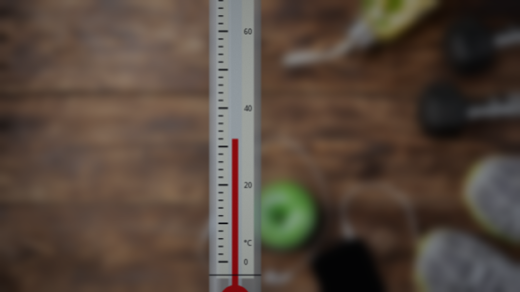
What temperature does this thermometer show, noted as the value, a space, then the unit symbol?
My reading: 32 °C
